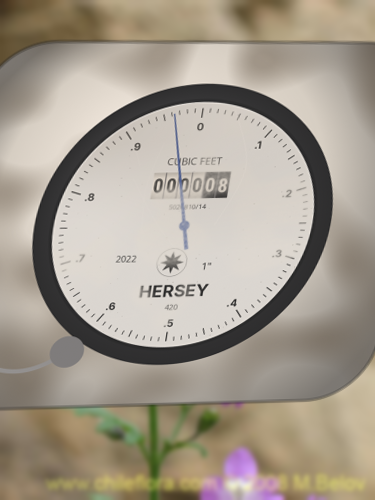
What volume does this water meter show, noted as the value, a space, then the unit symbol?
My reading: 7.96 ft³
